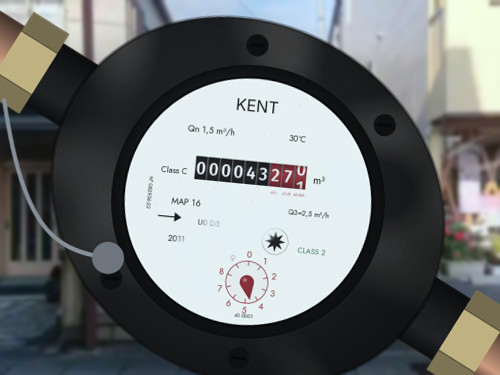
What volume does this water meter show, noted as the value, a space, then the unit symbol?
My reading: 43.2704 m³
